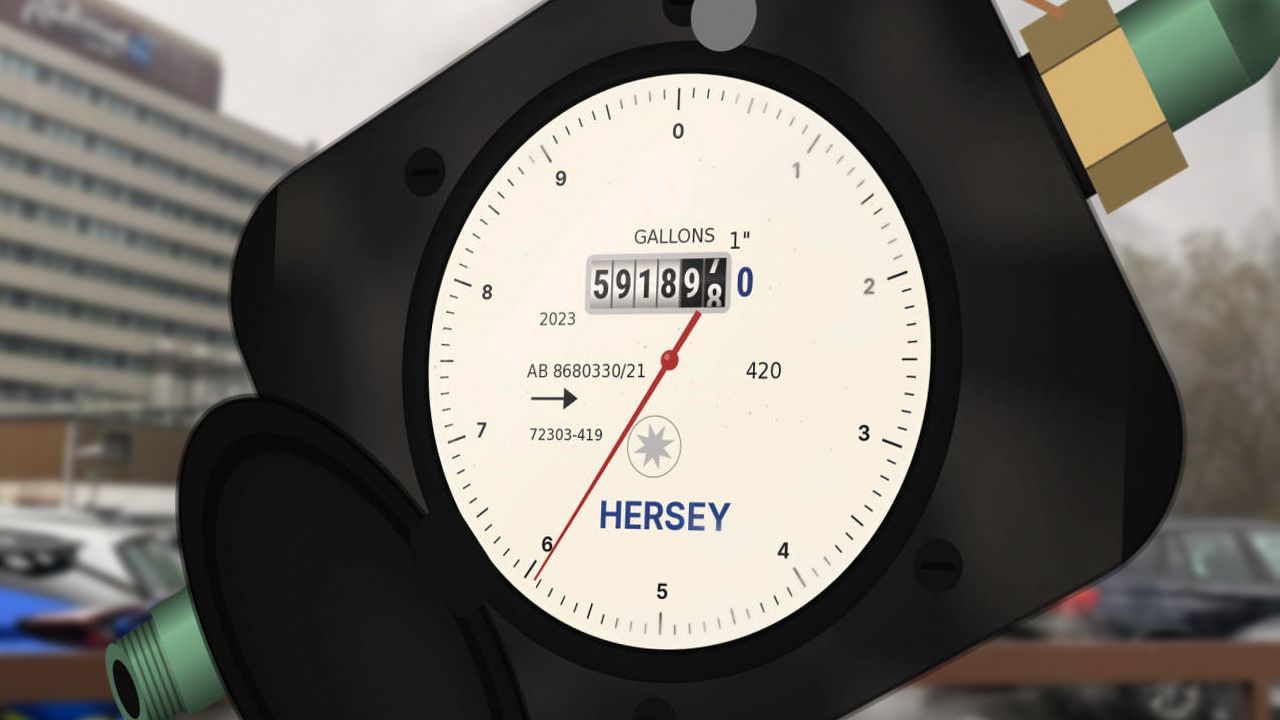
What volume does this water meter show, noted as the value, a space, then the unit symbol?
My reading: 5918975.9 gal
